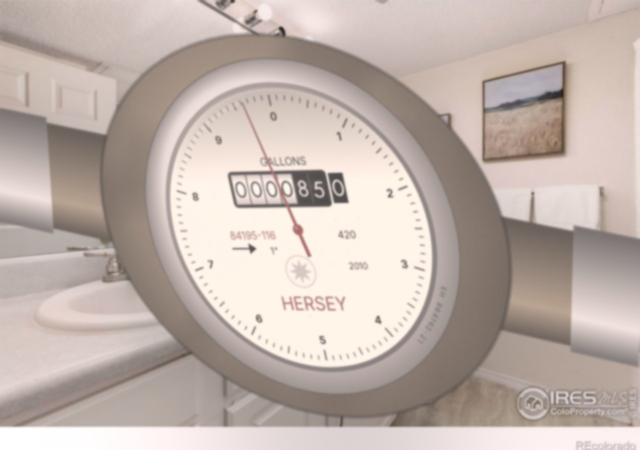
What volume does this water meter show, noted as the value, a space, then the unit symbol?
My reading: 849.6 gal
